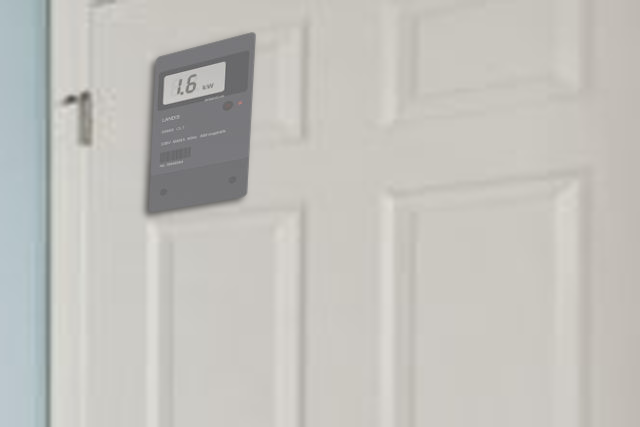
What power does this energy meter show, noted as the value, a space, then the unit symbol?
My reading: 1.6 kW
